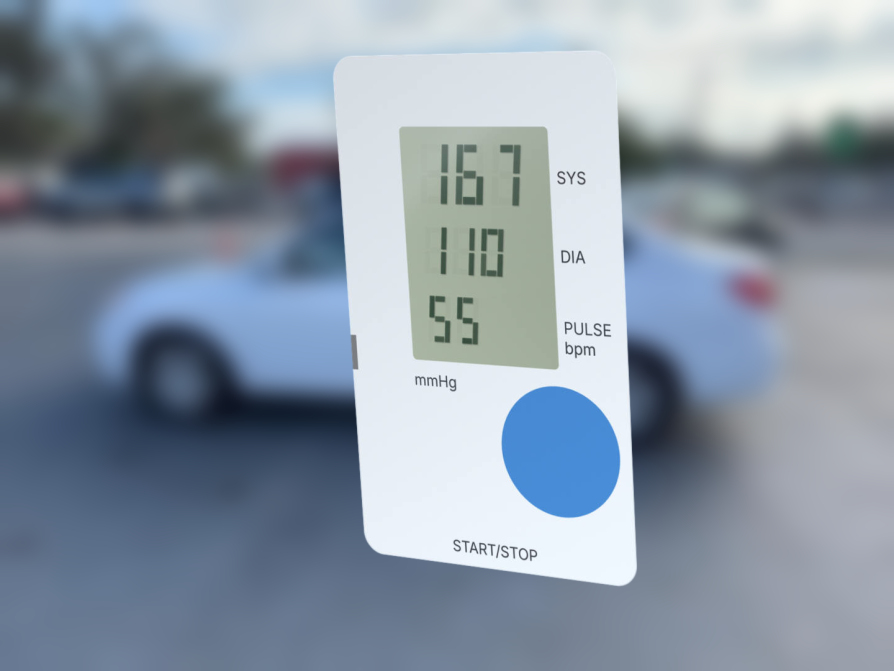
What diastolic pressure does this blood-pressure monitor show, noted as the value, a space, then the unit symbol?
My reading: 110 mmHg
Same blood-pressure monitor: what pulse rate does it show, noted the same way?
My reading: 55 bpm
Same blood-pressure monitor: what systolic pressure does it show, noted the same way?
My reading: 167 mmHg
